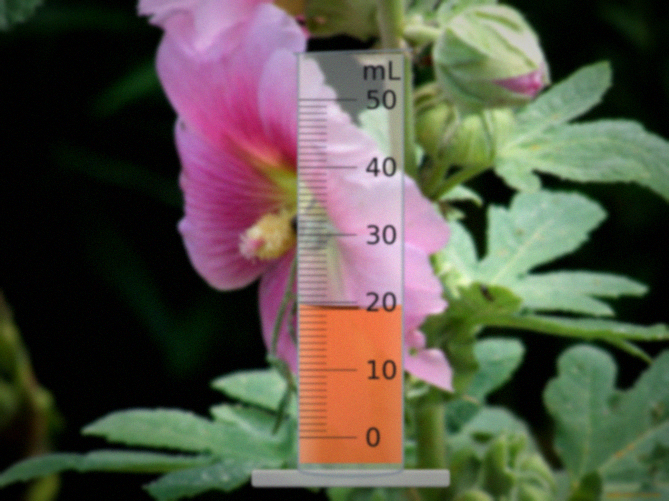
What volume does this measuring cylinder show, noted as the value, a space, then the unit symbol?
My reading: 19 mL
